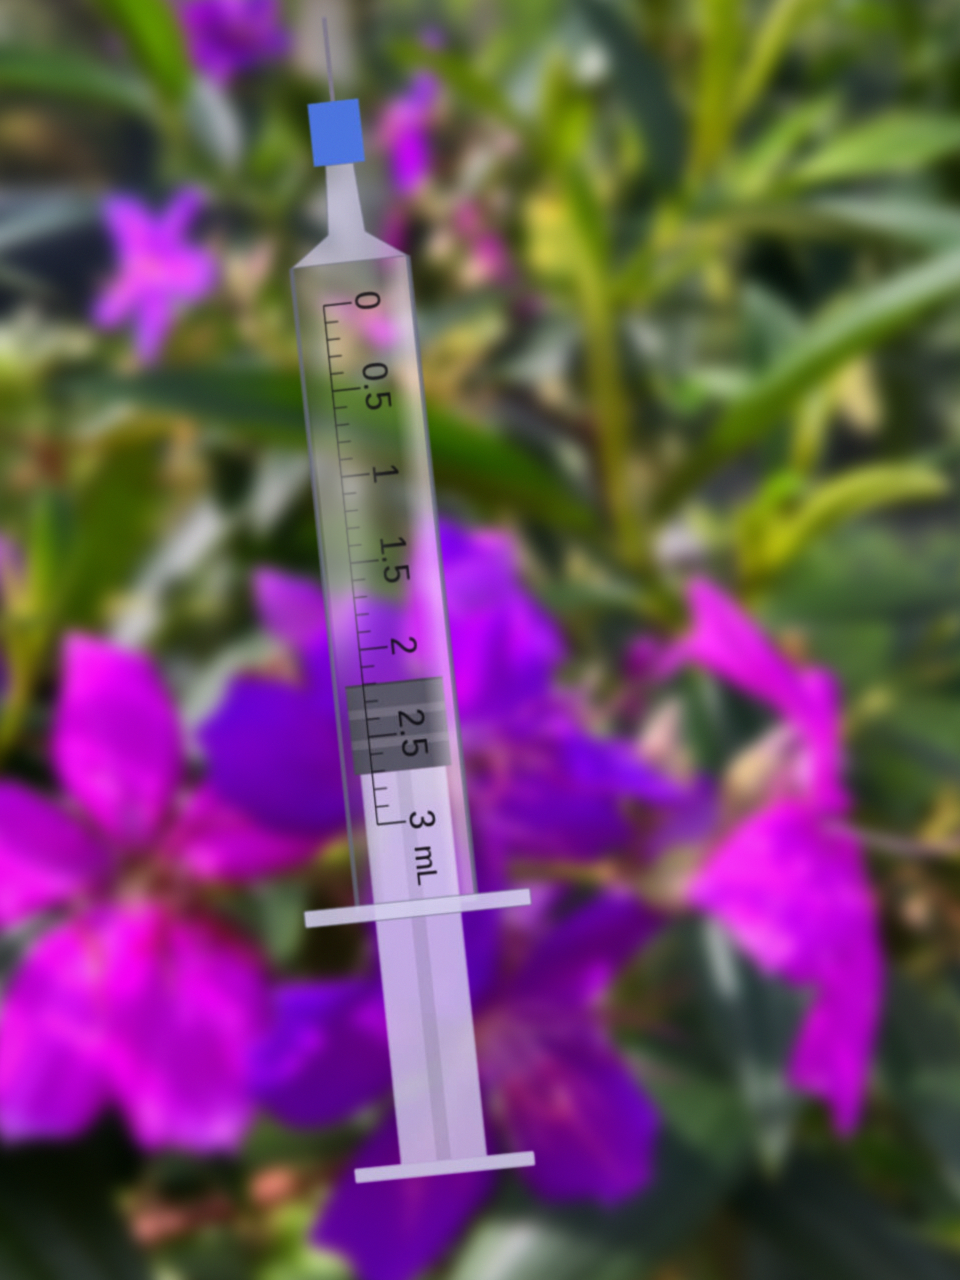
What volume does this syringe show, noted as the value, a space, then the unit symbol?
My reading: 2.2 mL
